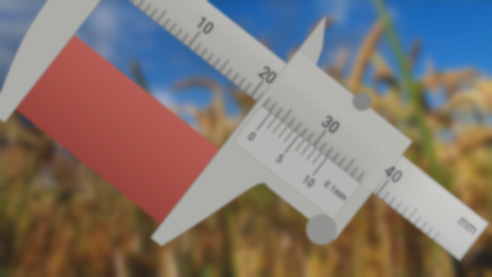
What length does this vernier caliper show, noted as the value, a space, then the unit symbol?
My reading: 23.2 mm
